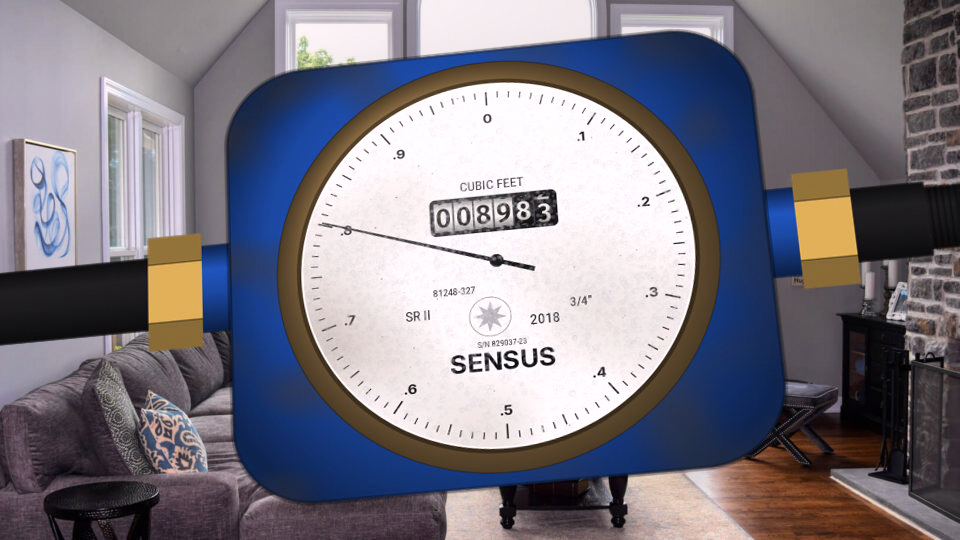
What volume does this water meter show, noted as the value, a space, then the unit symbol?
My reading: 8982.80 ft³
